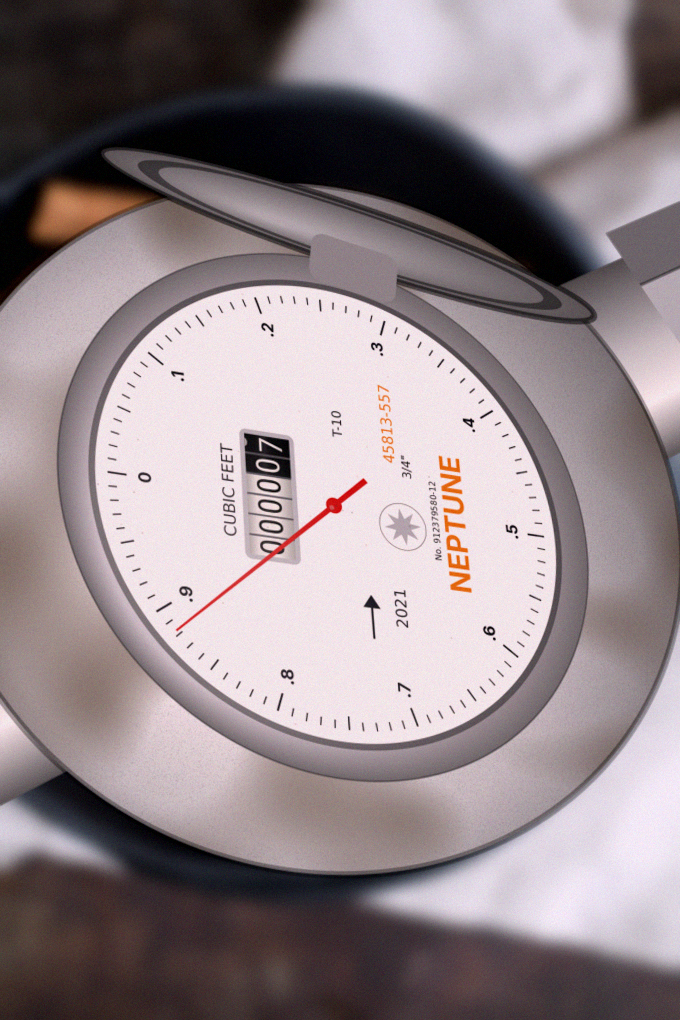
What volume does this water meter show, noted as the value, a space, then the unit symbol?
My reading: 6.88 ft³
